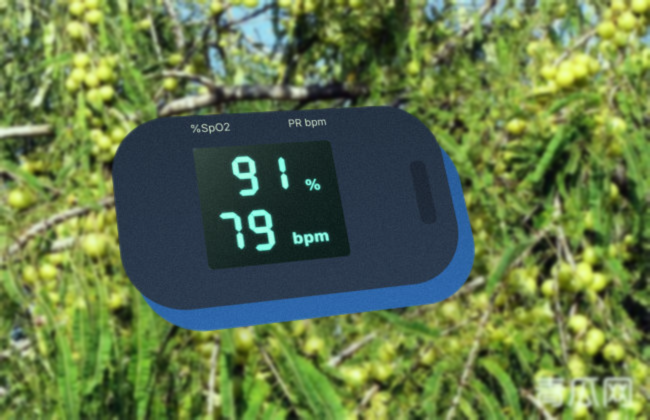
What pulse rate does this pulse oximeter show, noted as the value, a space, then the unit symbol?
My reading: 79 bpm
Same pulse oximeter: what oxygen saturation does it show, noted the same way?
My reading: 91 %
